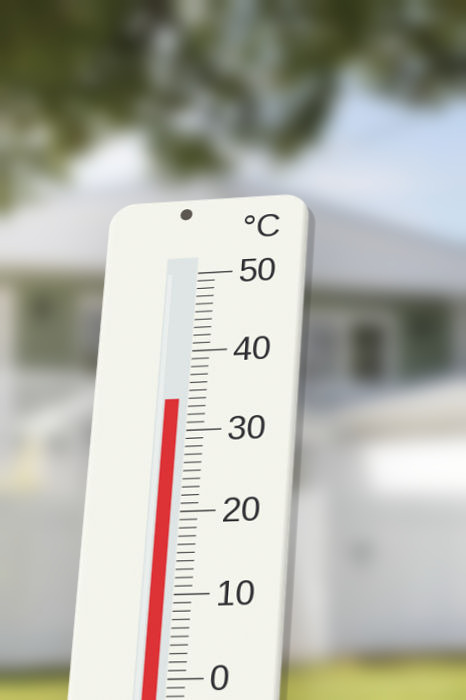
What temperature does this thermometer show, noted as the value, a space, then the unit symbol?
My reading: 34 °C
